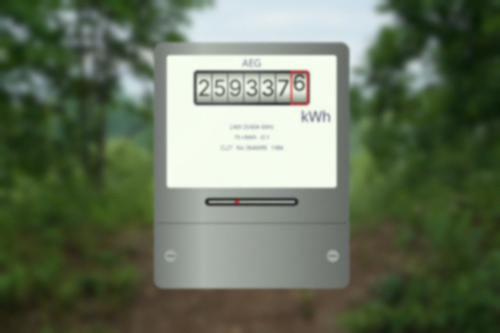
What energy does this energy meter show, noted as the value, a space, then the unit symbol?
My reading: 259337.6 kWh
